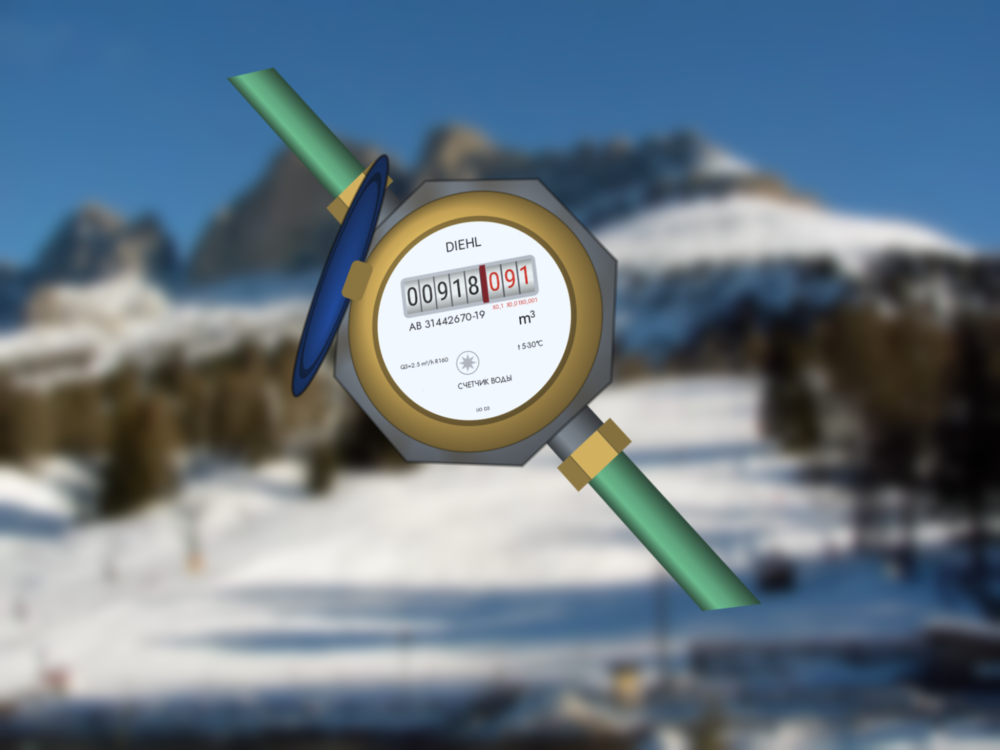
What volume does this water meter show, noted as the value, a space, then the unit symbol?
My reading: 918.091 m³
